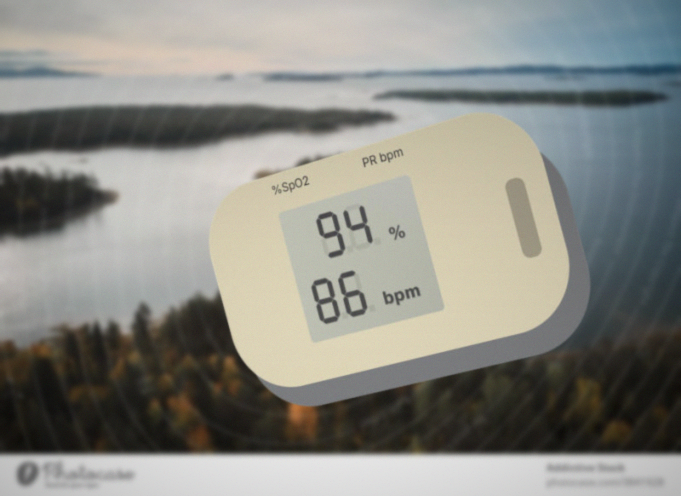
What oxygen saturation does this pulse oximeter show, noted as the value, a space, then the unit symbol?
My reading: 94 %
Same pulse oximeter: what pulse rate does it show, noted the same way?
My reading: 86 bpm
